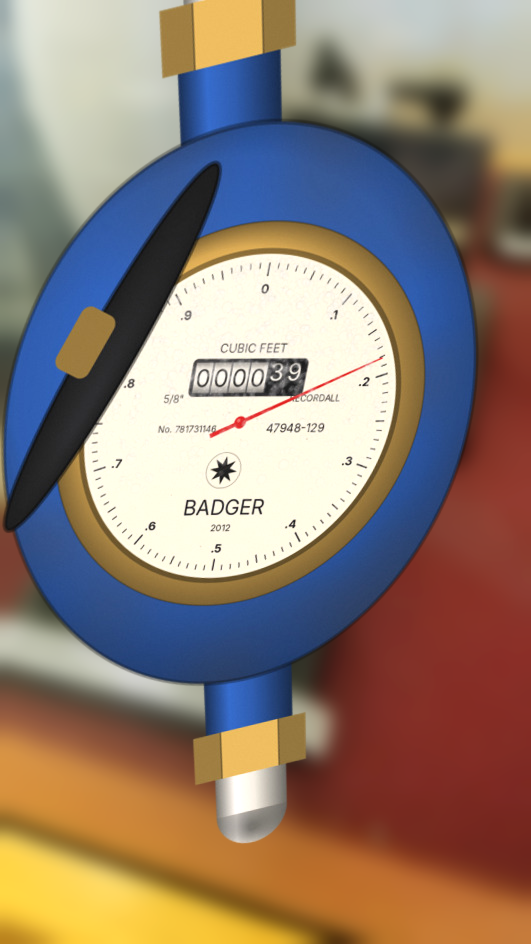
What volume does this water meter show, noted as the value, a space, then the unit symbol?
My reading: 39.18 ft³
